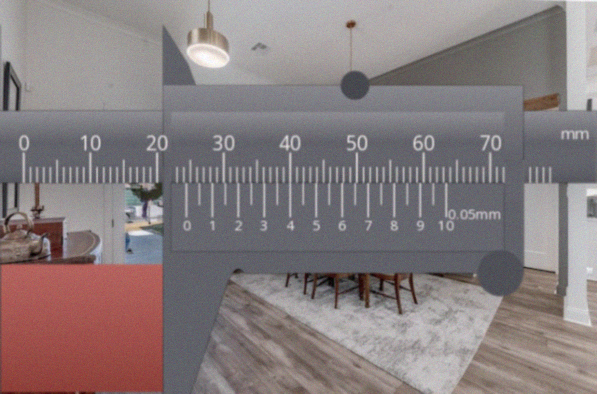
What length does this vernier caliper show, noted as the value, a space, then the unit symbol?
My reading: 24.4 mm
